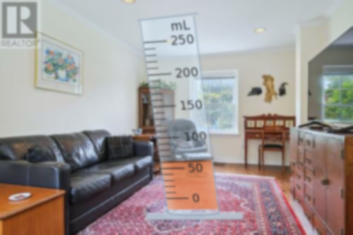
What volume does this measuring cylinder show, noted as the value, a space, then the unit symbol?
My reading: 60 mL
